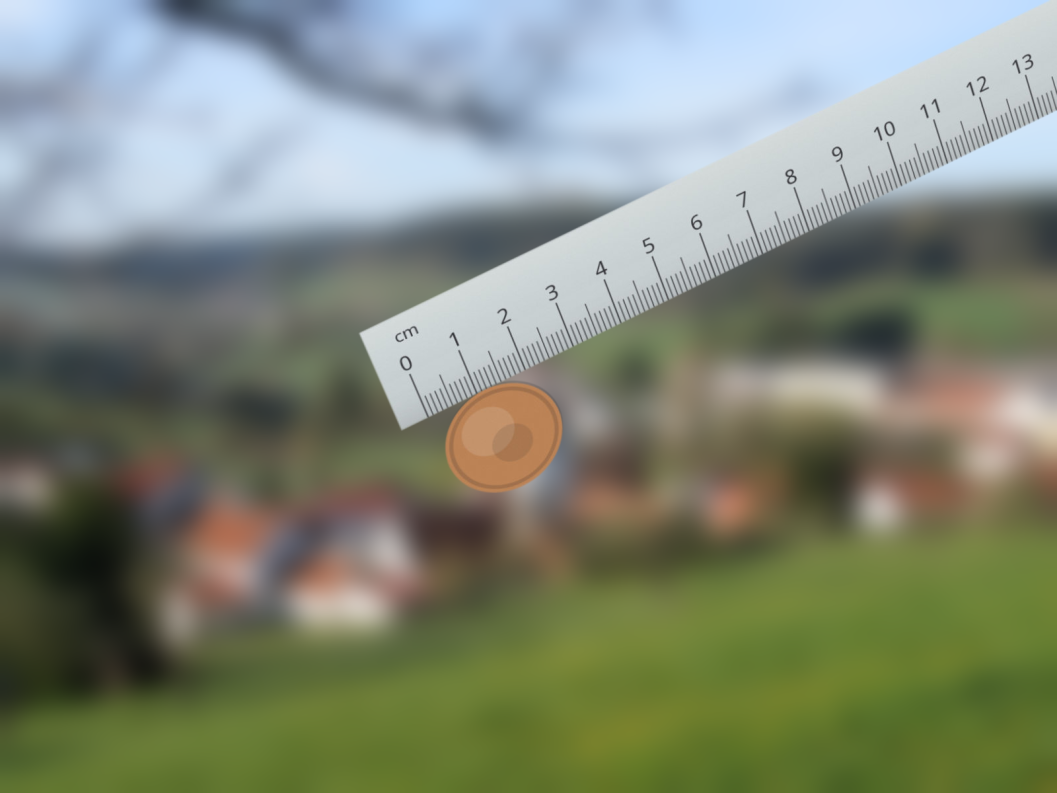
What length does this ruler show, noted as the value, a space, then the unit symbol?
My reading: 2.3 cm
